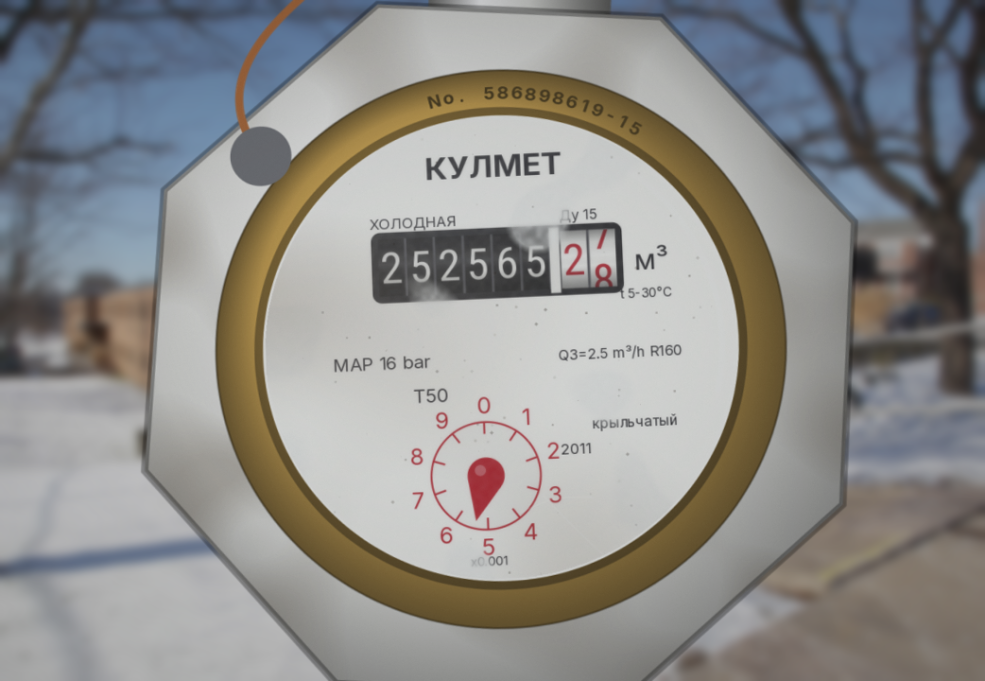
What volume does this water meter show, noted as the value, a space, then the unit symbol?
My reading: 252565.275 m³
